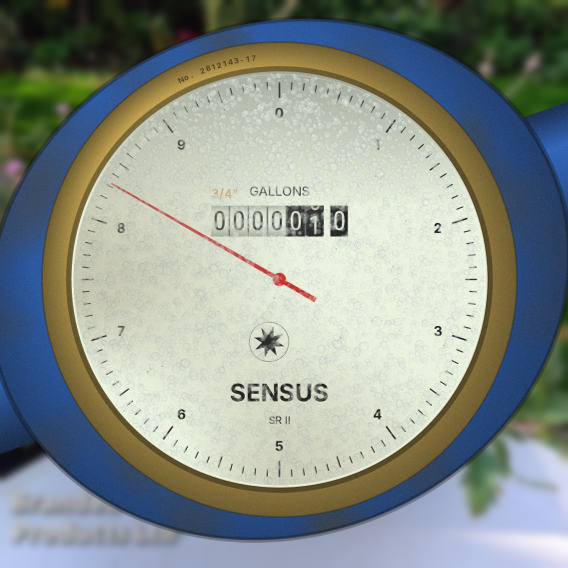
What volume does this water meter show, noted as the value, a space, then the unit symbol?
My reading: 8.3 gal
